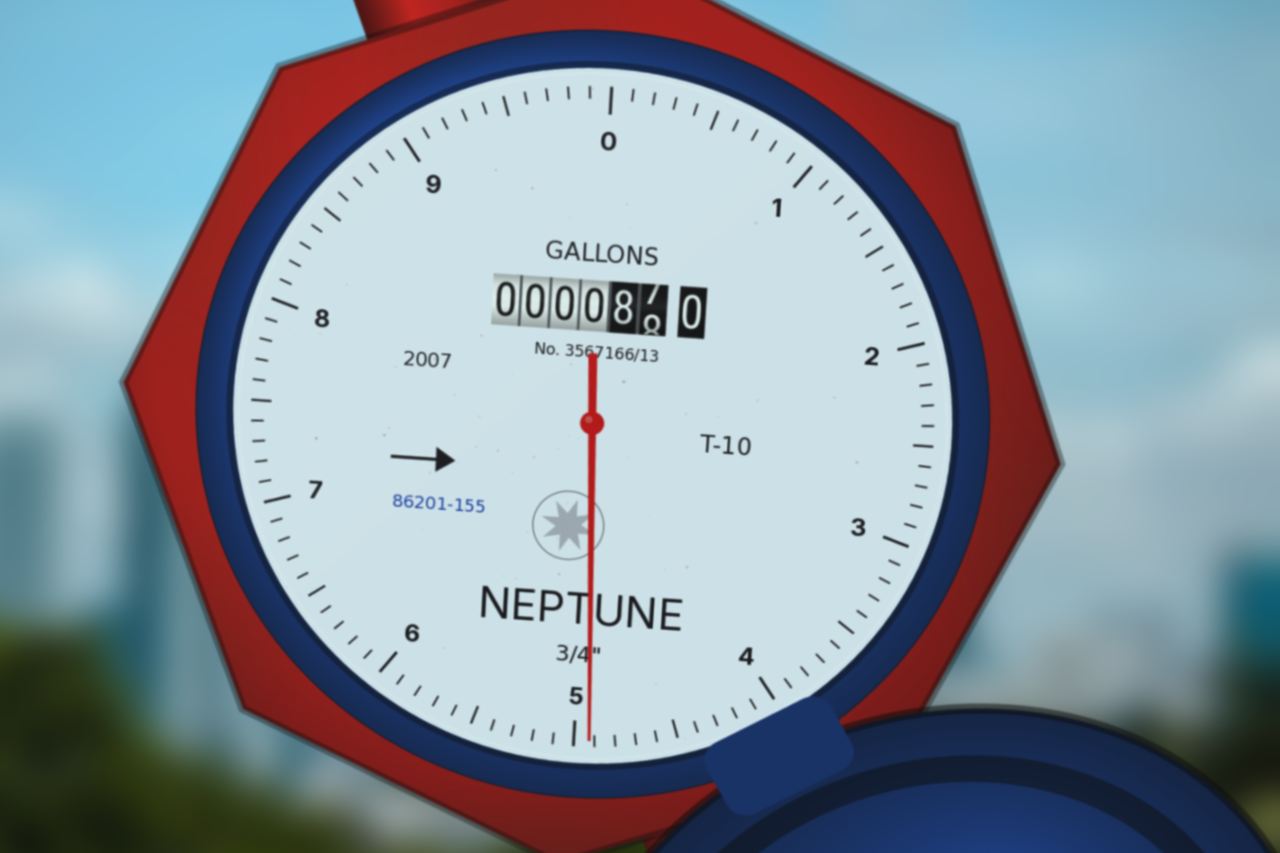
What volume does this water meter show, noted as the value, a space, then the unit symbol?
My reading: 874.9 gal
